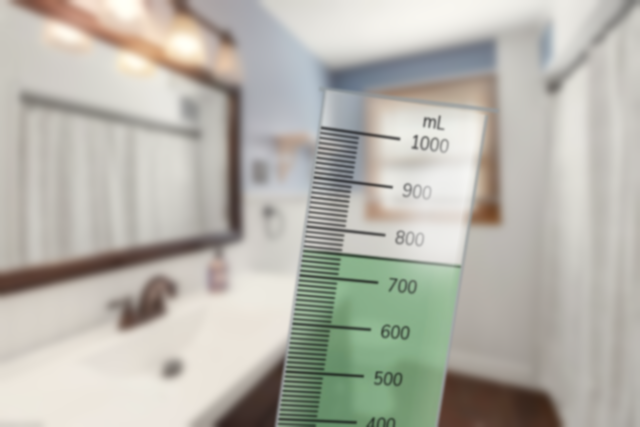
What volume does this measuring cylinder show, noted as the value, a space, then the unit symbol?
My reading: 750 mL
